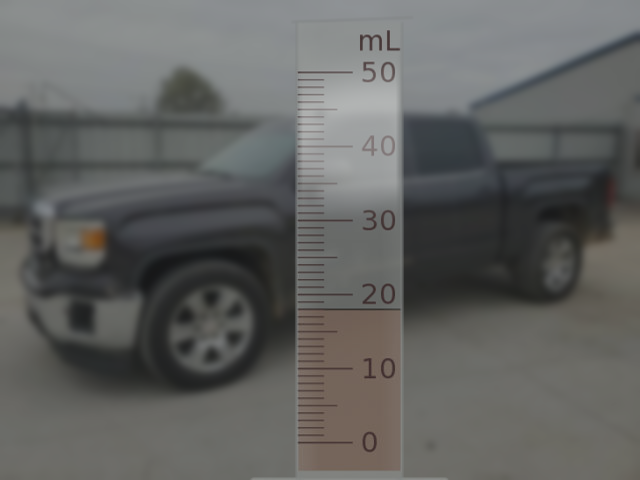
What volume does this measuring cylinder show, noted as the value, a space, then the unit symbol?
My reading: 18 mL
